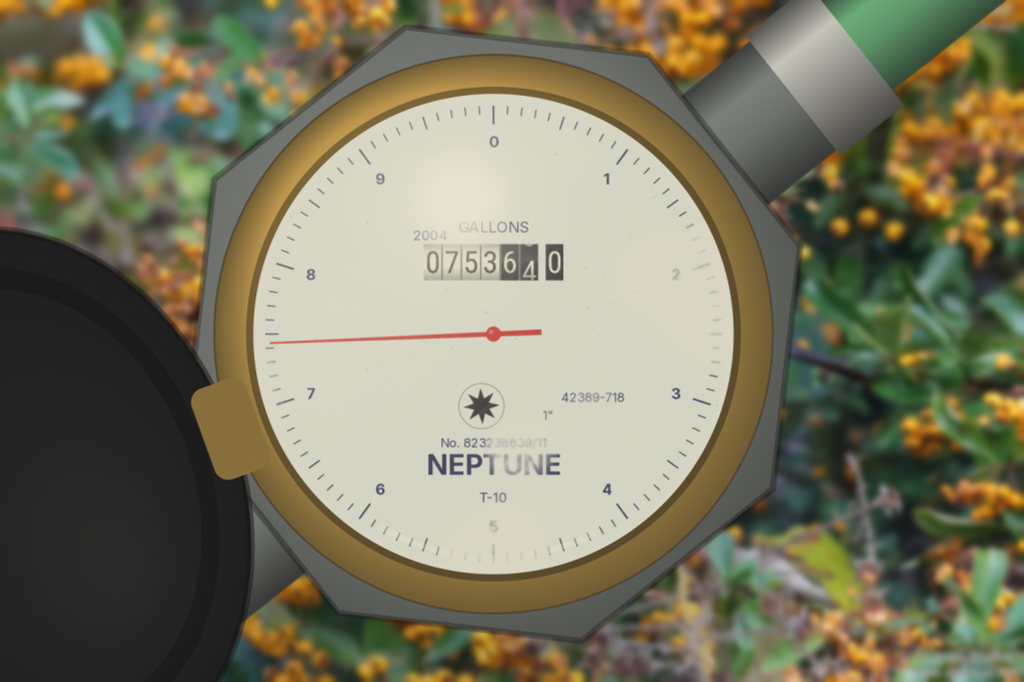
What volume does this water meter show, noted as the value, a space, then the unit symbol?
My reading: 753637.4 gal
